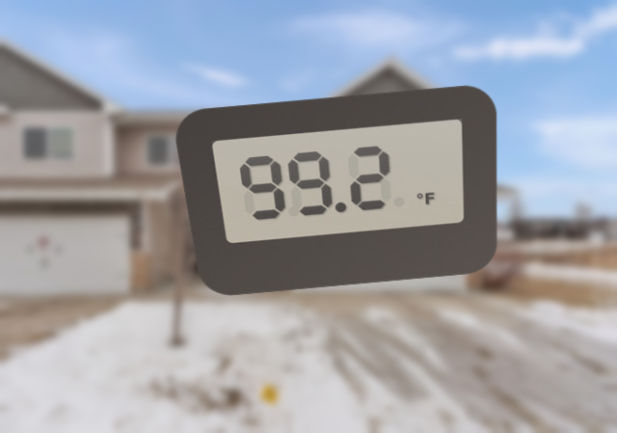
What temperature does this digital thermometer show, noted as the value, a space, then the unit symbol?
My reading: 99.2 °F
